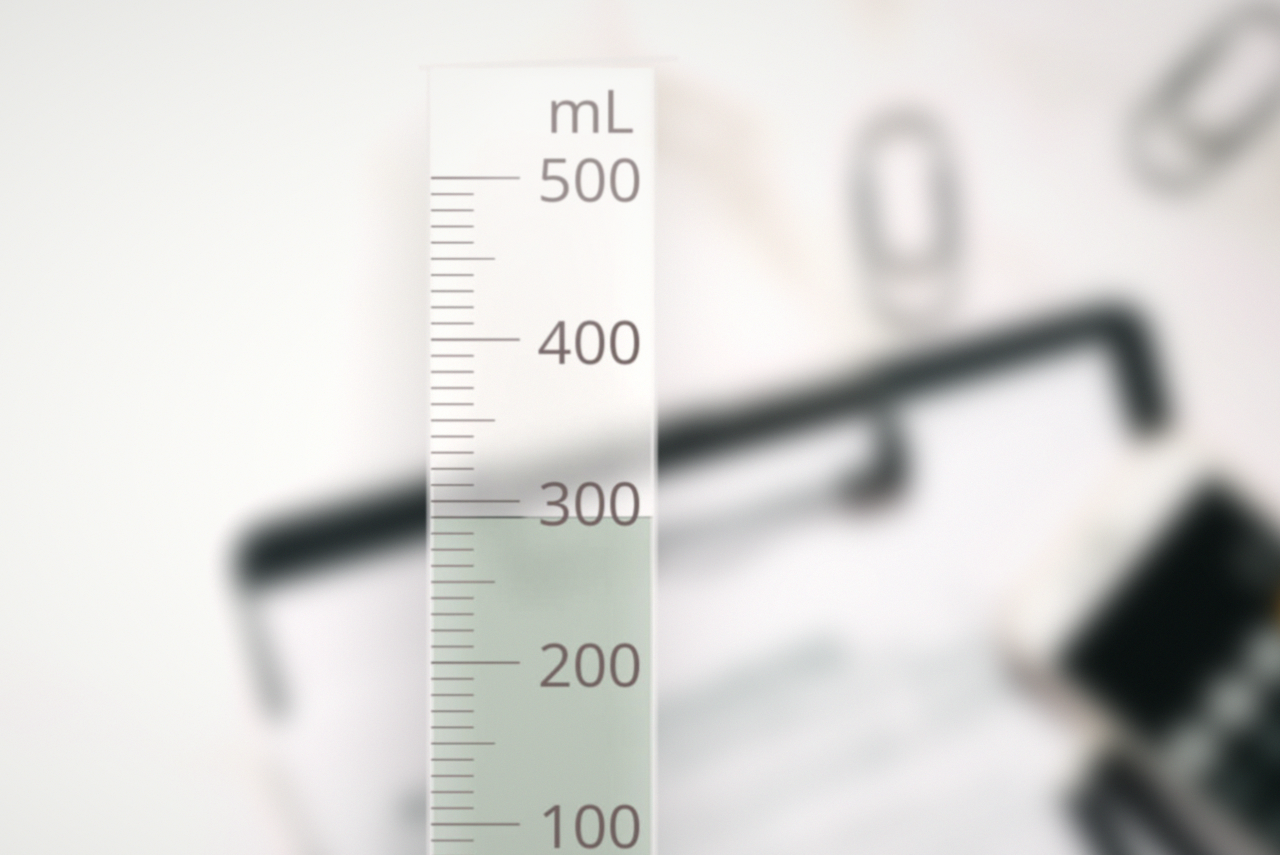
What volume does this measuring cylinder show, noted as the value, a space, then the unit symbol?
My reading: 290 mL
